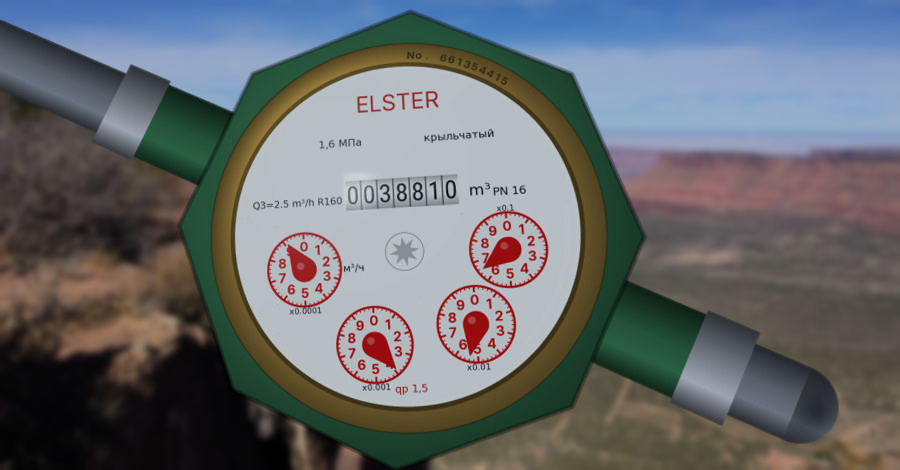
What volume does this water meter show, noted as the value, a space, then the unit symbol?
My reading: 38810.6539 m³
